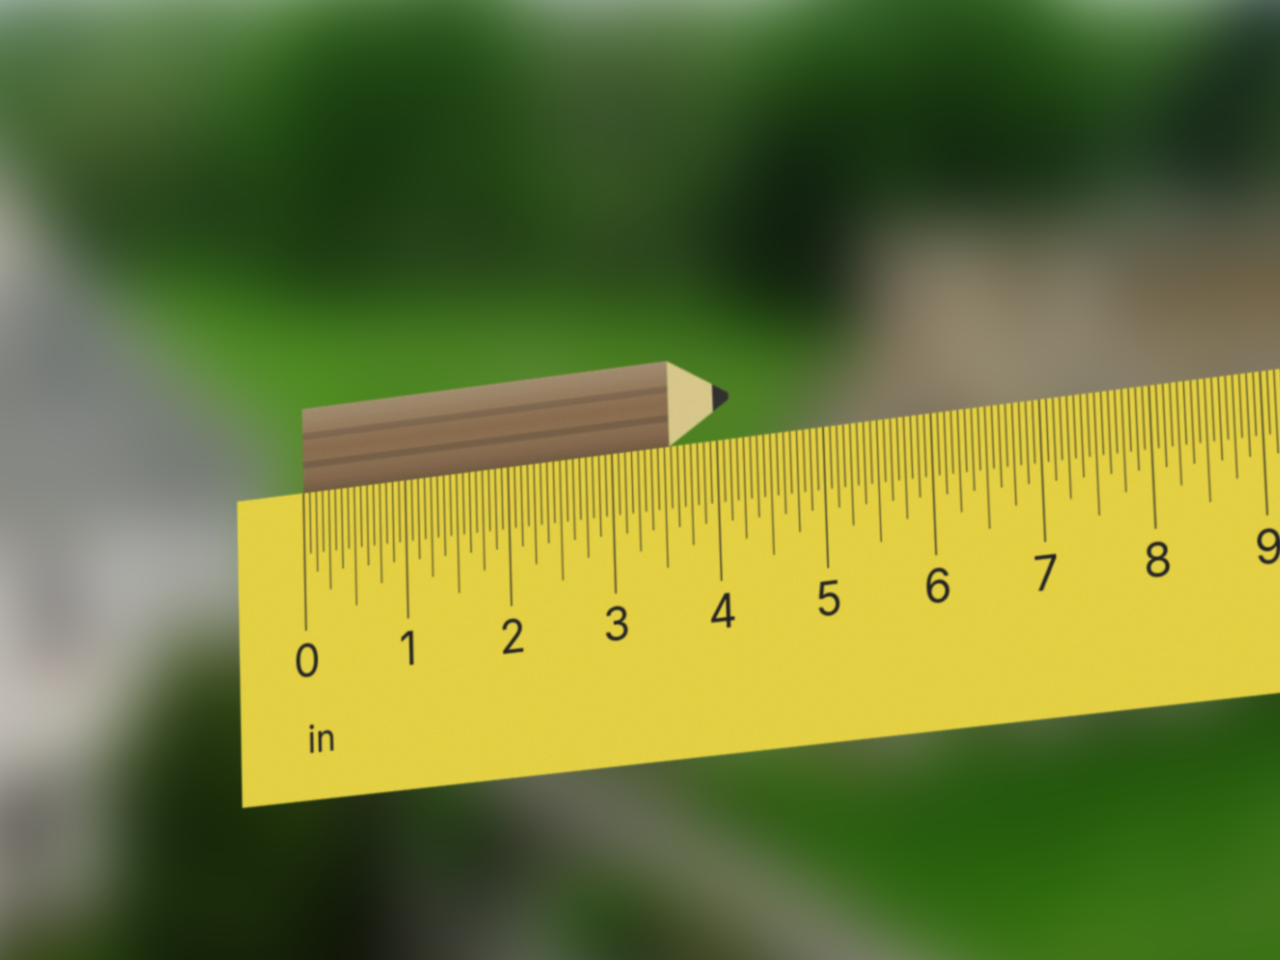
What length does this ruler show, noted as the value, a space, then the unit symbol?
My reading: 4.125 in
